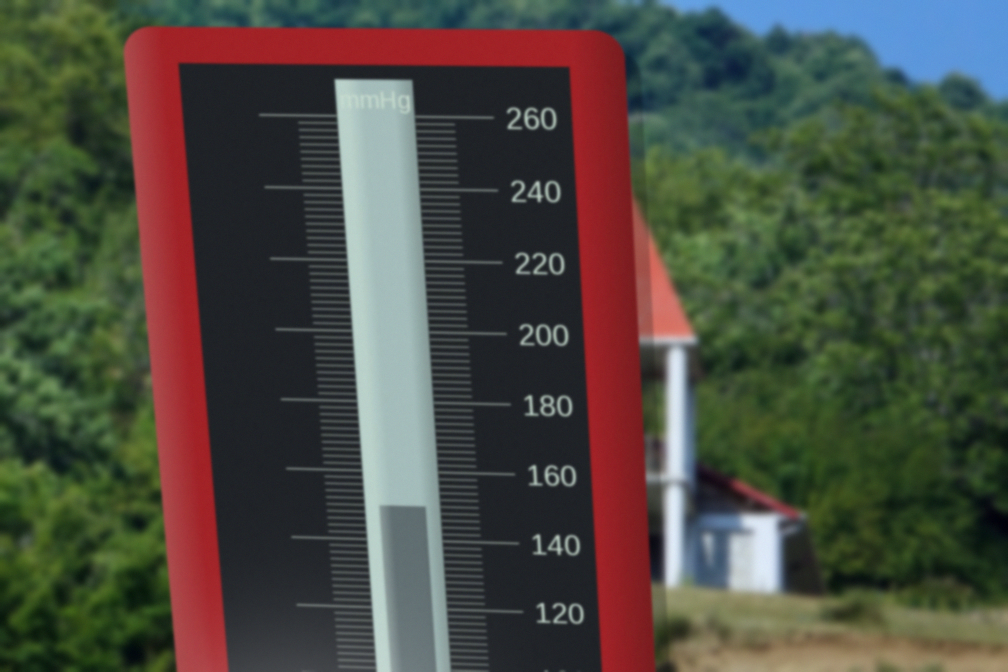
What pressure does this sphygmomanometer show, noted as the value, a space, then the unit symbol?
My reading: 150 mmHg
